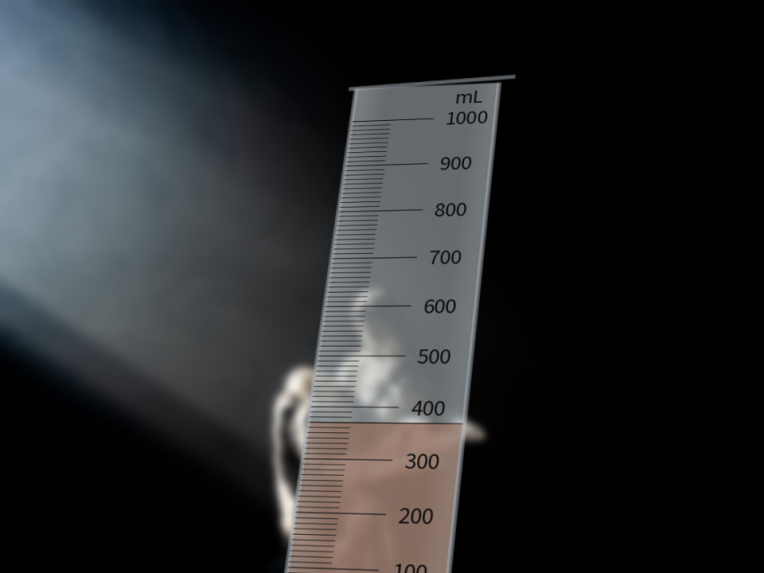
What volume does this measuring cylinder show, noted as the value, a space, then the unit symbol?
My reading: 370 mL
